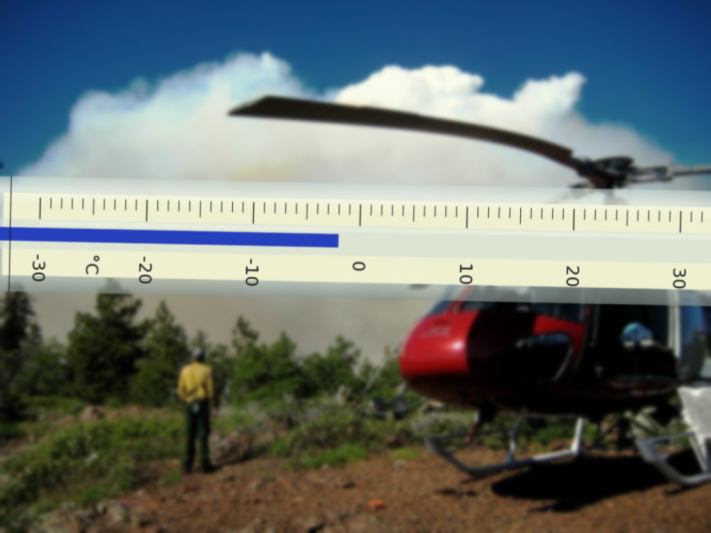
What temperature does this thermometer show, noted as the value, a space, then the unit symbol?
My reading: -2 °C
